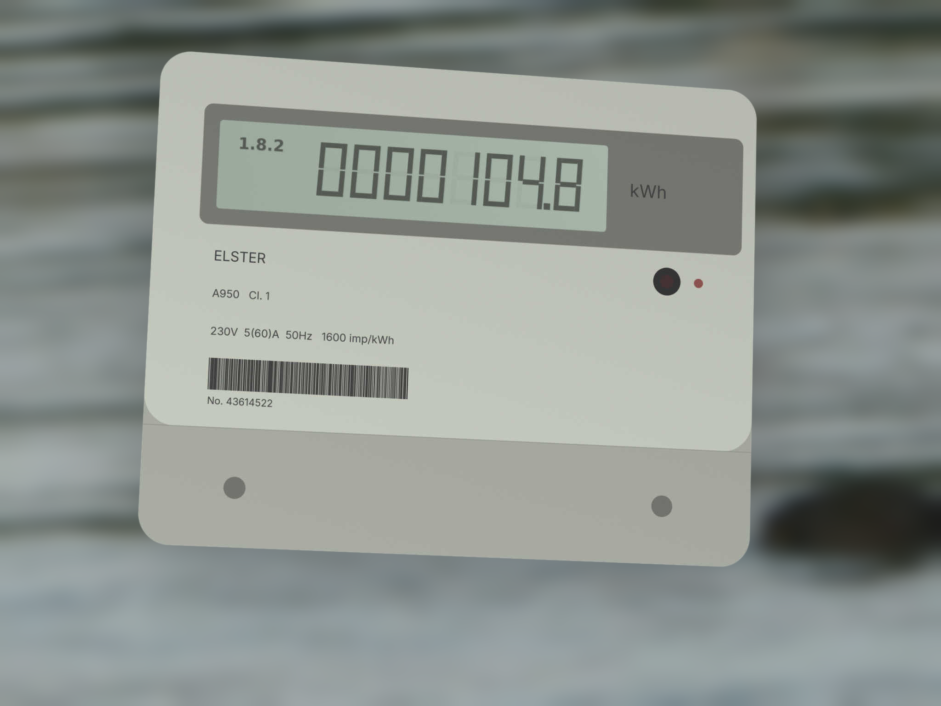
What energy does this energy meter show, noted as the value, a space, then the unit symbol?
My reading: 104.8 kWh
